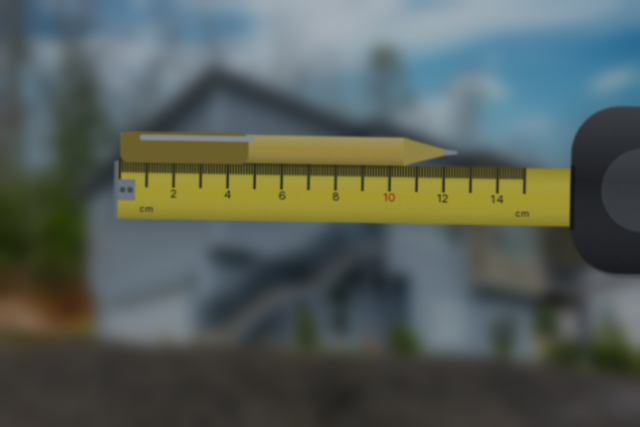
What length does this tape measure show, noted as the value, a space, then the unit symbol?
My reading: 12.5 cm
